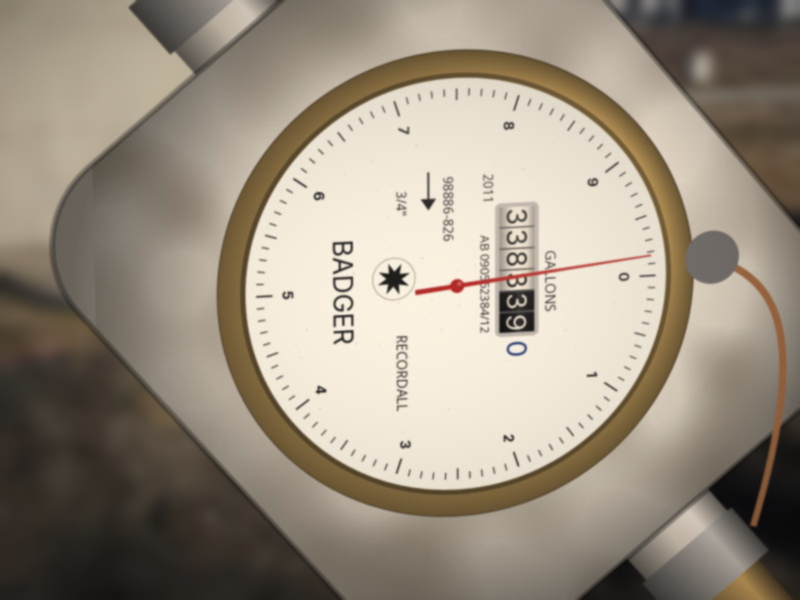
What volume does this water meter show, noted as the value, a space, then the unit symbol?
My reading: 3383389.8 gal
